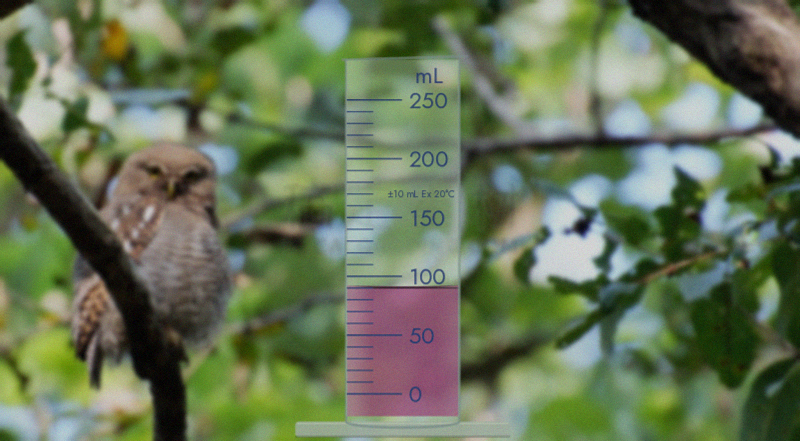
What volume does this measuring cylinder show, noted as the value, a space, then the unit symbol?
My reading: 90 mL
